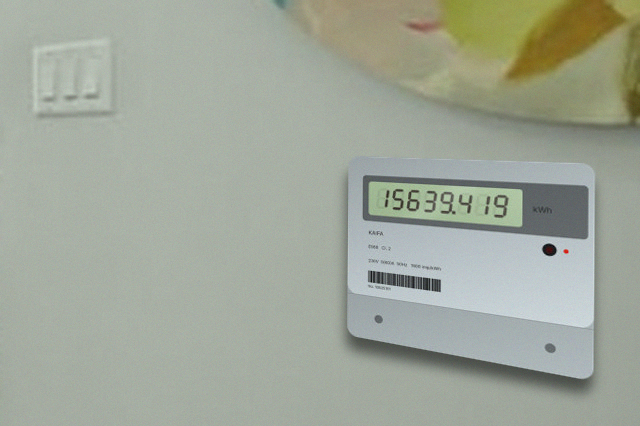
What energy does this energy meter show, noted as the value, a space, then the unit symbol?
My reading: 15639.419 kWh
